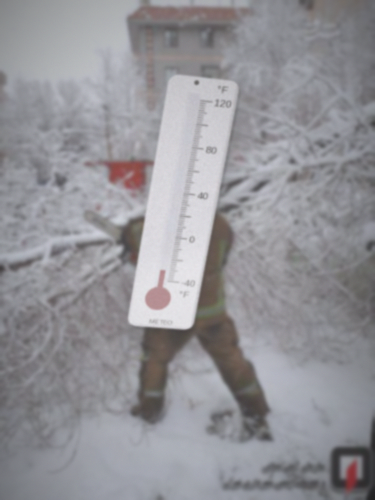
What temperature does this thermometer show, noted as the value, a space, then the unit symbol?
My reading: -30 °F
